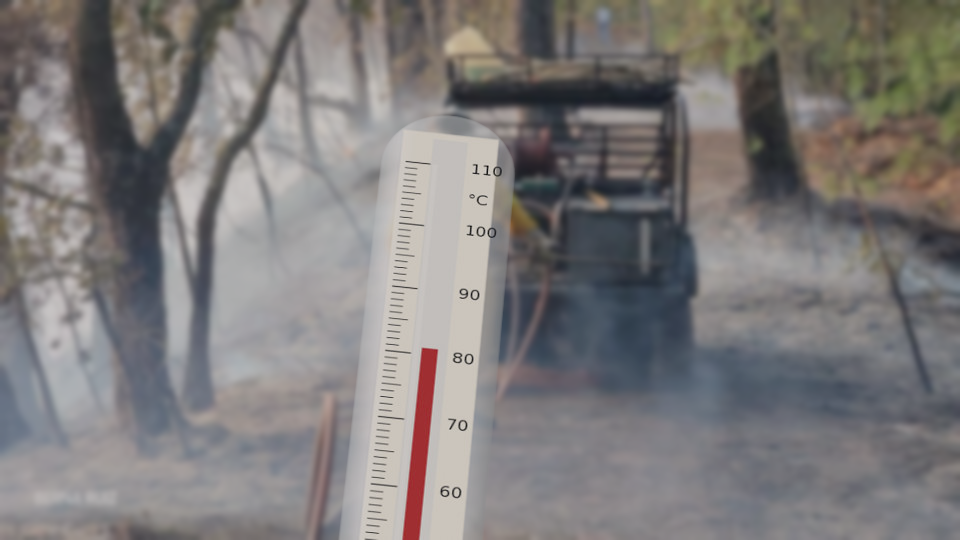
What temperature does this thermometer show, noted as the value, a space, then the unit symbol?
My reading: 81 °C
